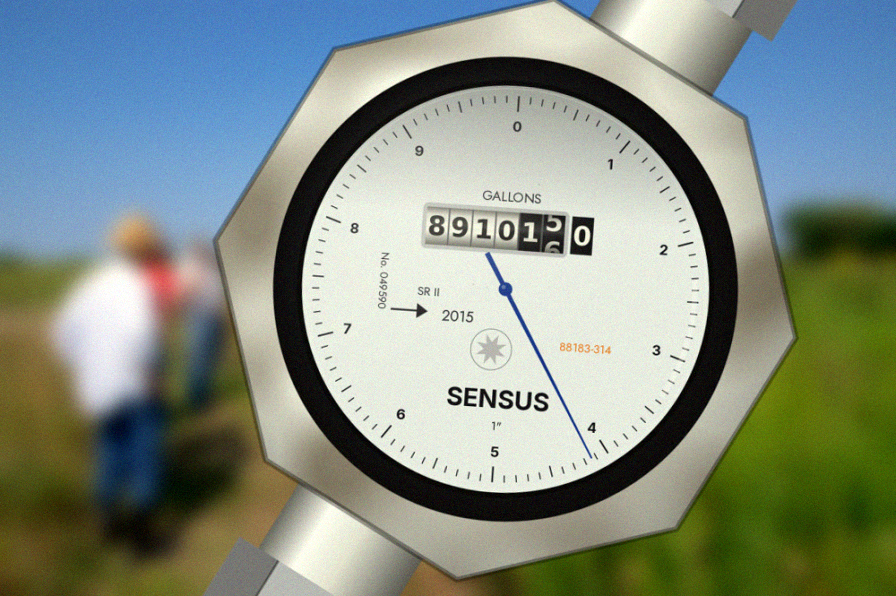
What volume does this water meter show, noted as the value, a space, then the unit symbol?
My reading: 8910154.1 gal
